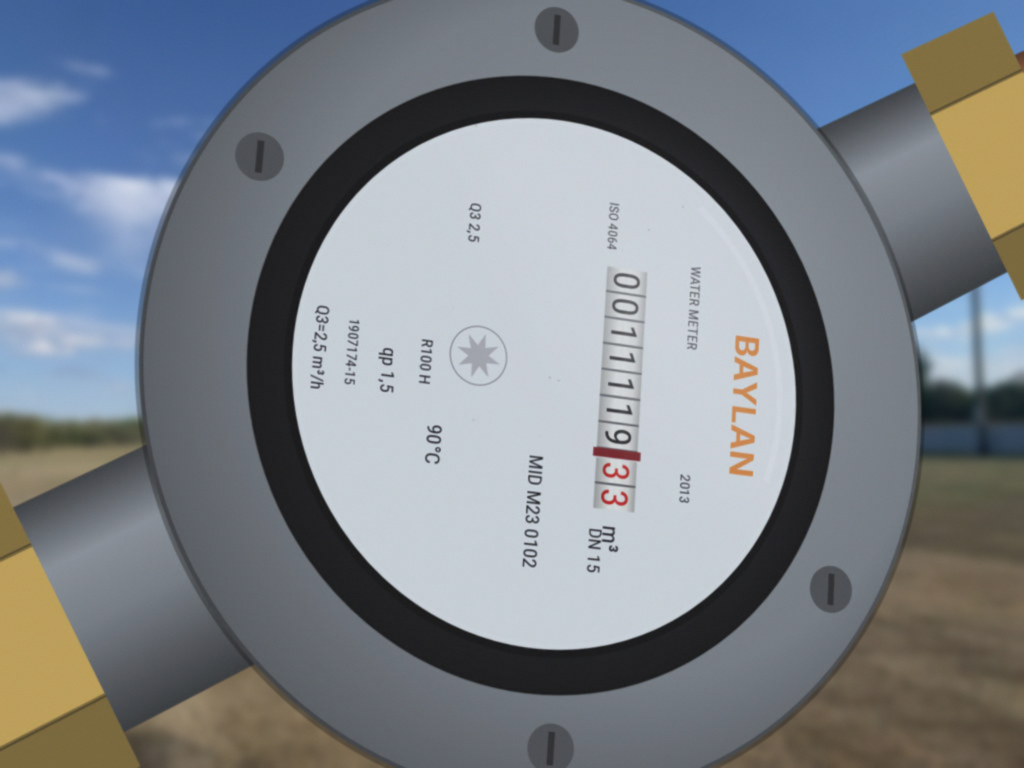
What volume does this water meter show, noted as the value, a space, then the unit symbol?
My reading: 11119.33 m³
